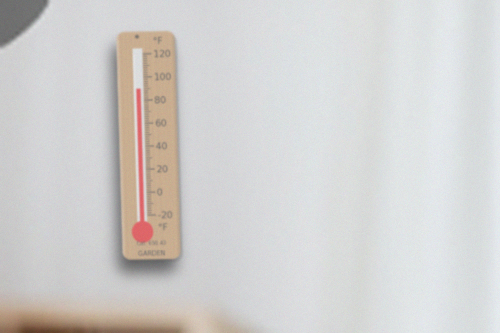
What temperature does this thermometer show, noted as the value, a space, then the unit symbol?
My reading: 90 °F
